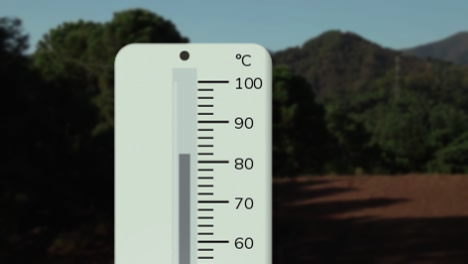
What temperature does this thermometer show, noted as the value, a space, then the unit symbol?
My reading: 82 °C
